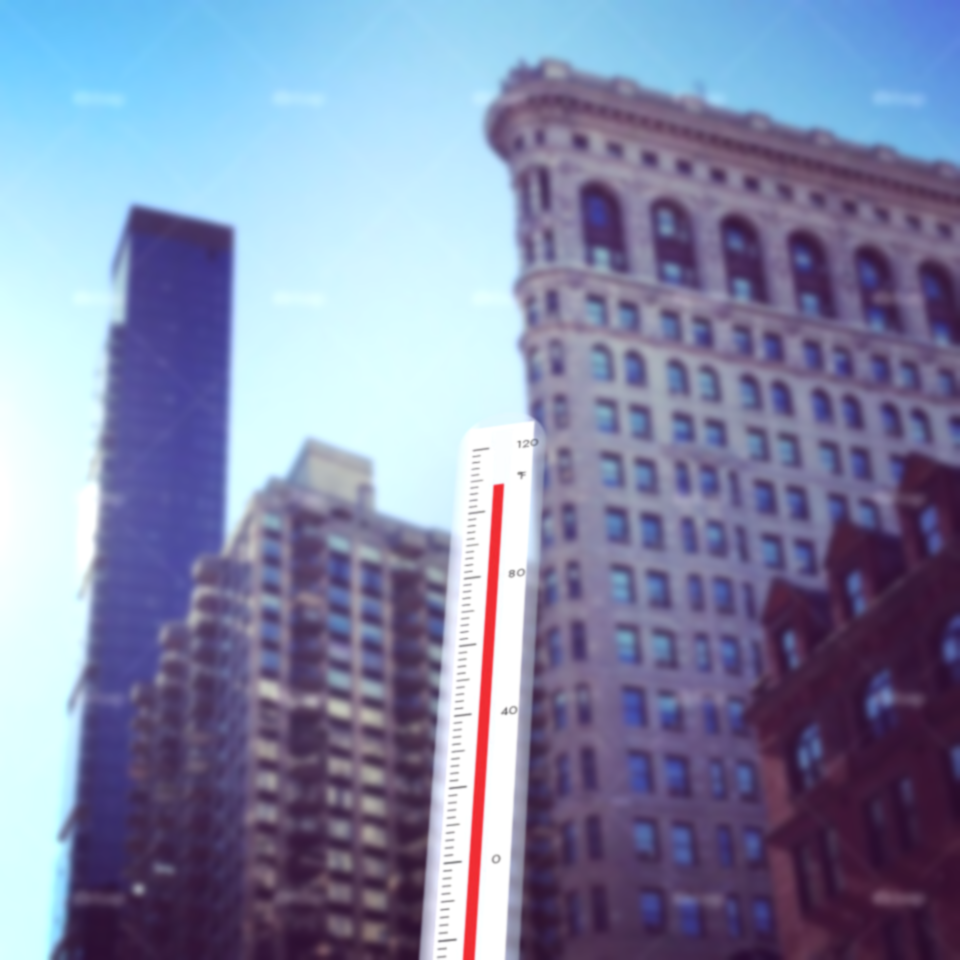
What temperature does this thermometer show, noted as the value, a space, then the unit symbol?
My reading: 108 °F
